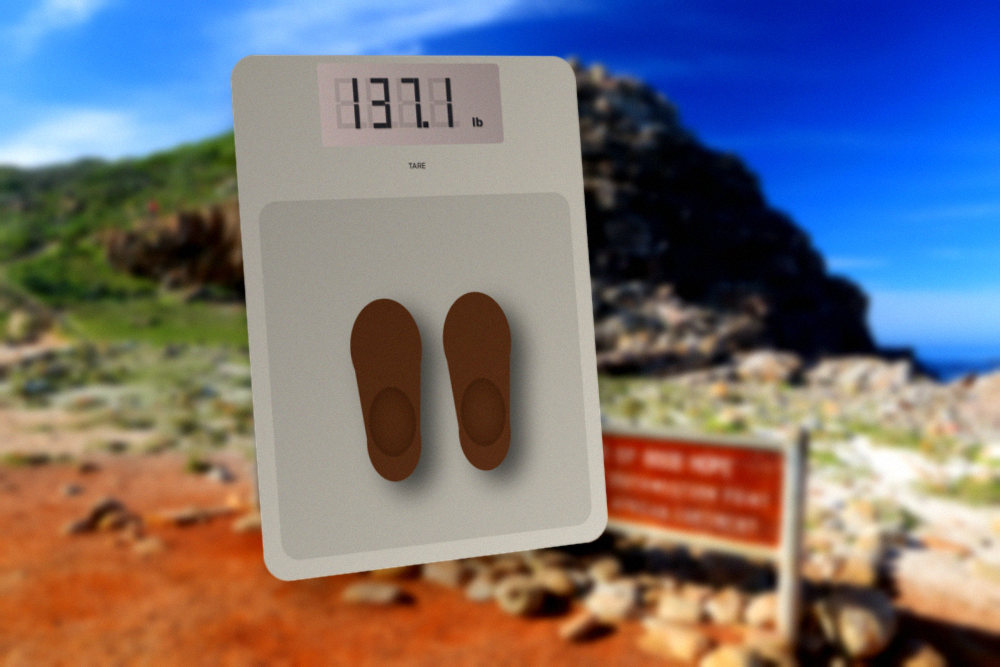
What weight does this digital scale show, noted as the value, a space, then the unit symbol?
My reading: 137.1 lb
